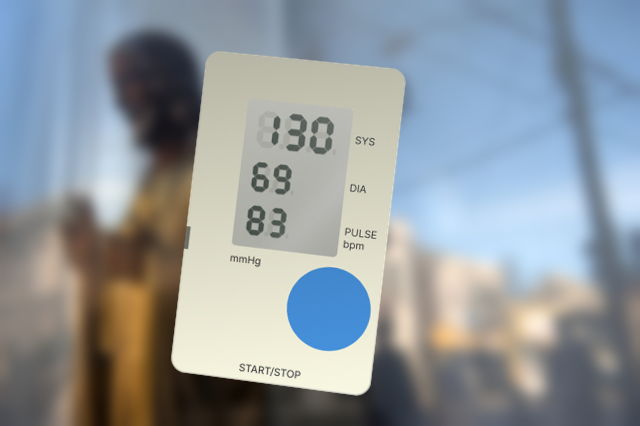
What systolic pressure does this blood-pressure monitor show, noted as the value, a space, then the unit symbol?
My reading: 130 mmHg
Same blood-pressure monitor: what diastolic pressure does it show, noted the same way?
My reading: 69 mmHg
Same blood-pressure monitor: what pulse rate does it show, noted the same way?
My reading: 83 bpm
